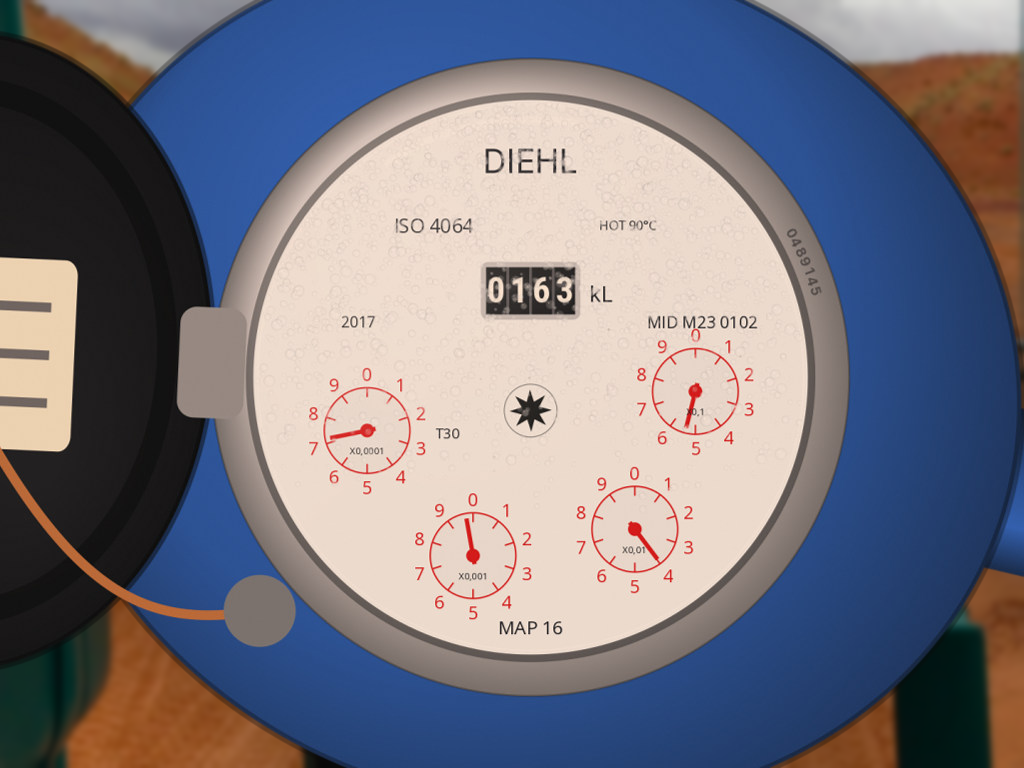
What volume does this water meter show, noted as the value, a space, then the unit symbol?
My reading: 163.5397 kL
